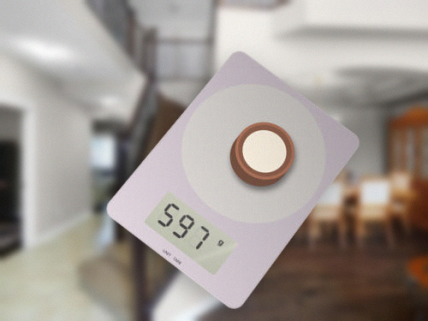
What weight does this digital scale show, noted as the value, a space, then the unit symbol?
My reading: 597 g
